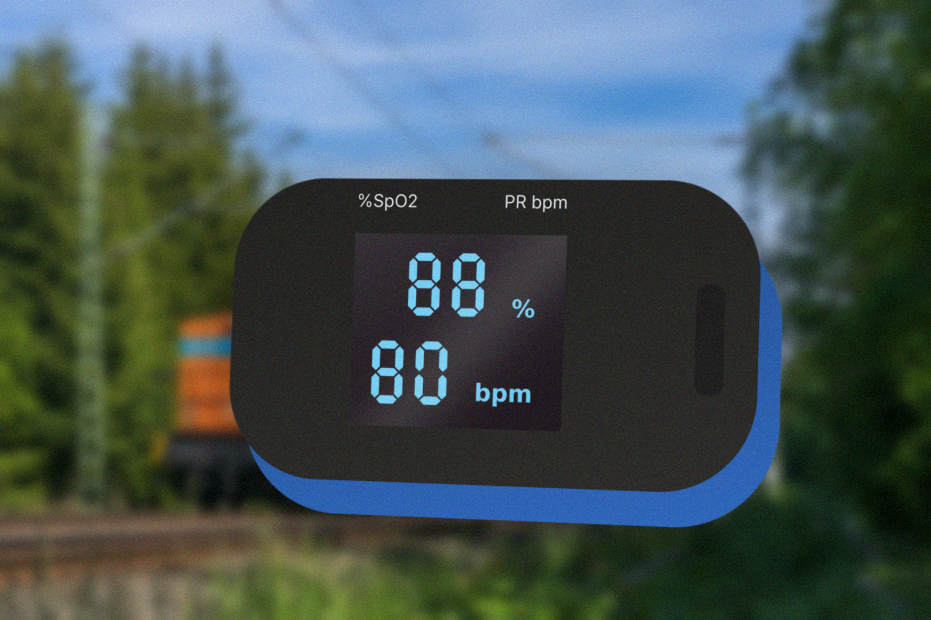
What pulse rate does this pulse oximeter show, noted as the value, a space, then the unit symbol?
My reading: 80 bpm
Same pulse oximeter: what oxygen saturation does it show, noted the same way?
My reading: 88 %
